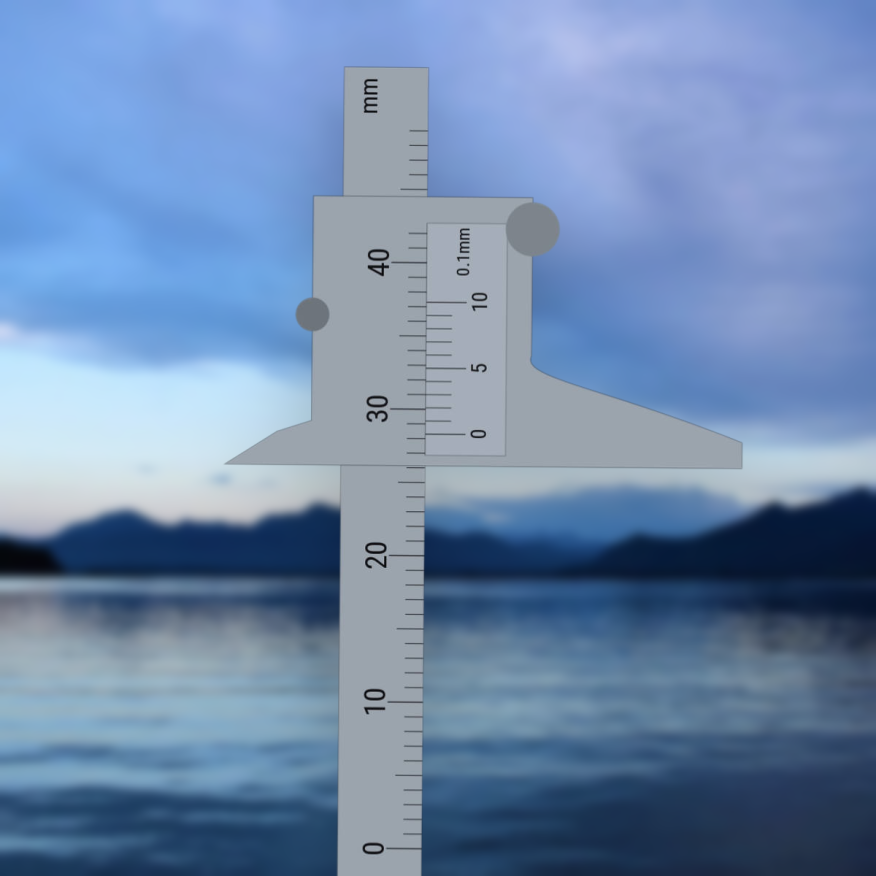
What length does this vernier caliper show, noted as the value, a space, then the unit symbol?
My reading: 28.3 mm
